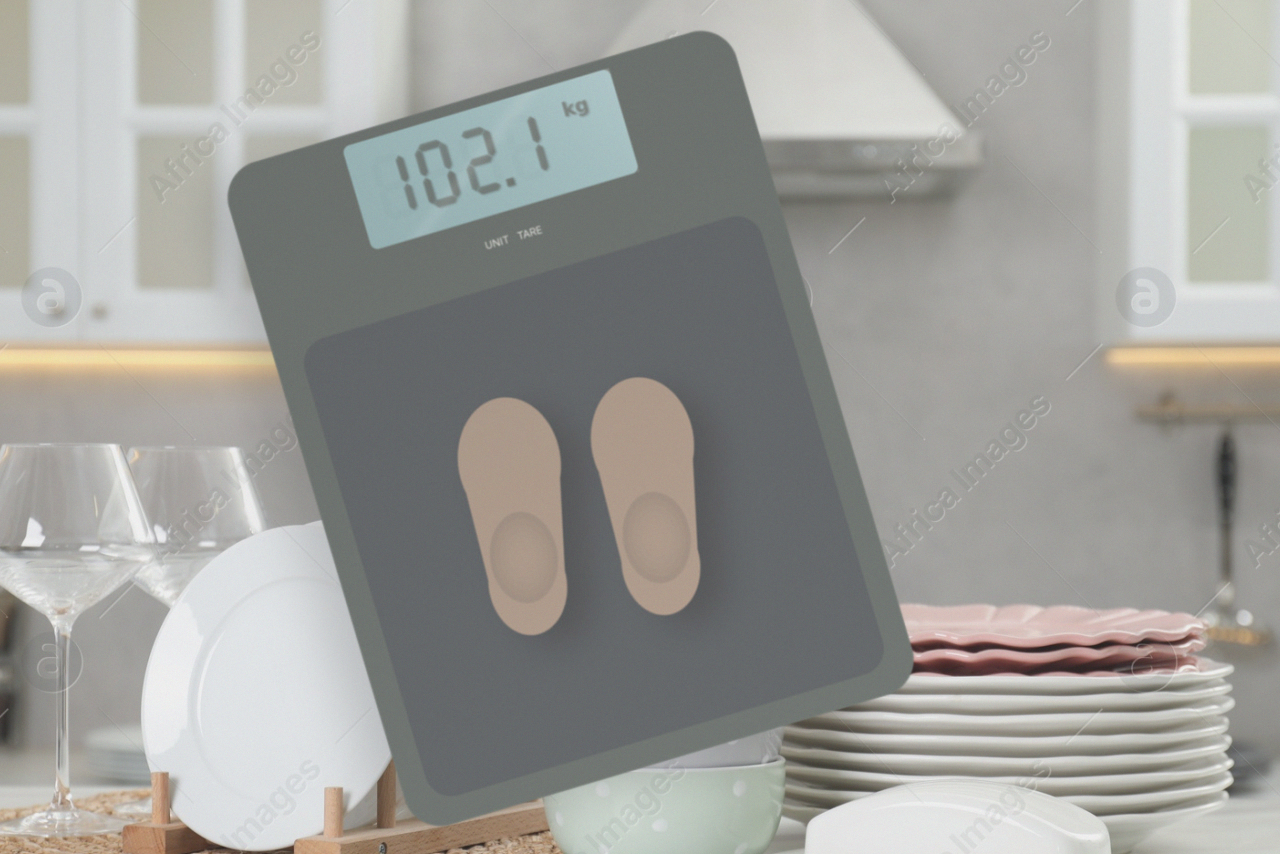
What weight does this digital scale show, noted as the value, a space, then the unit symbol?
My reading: 102.1 kg
